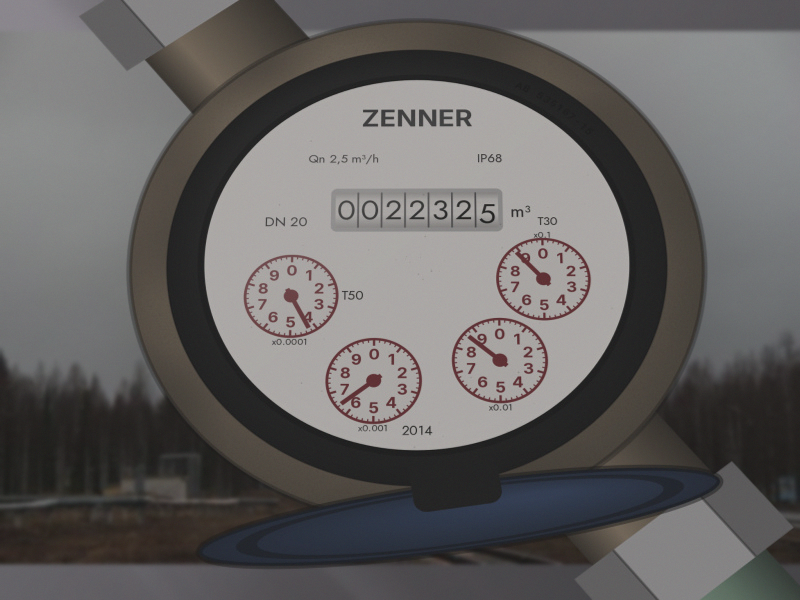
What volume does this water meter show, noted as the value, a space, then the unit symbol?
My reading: 22324.8864 m³
